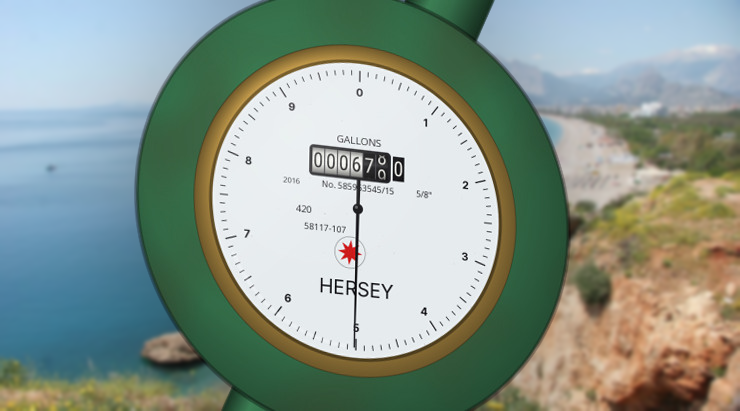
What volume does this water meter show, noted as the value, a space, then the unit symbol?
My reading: 6785.0 gal
